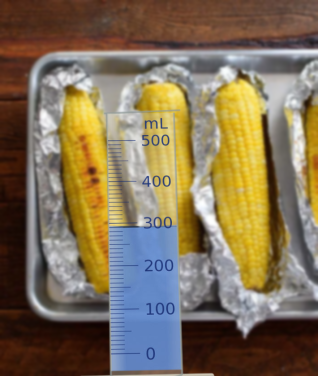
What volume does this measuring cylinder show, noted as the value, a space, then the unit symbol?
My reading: 290 mL
